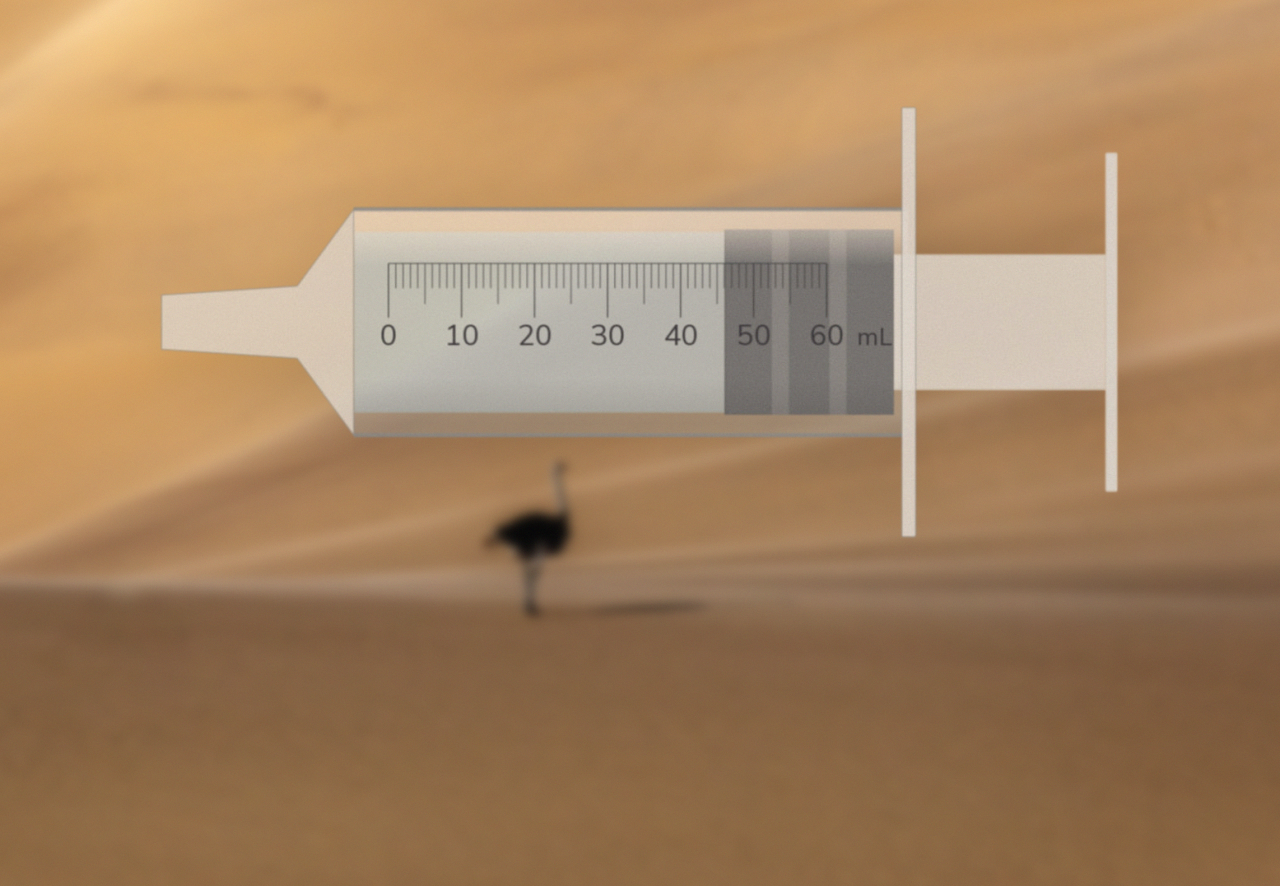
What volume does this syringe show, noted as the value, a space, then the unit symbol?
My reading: 46 mL
